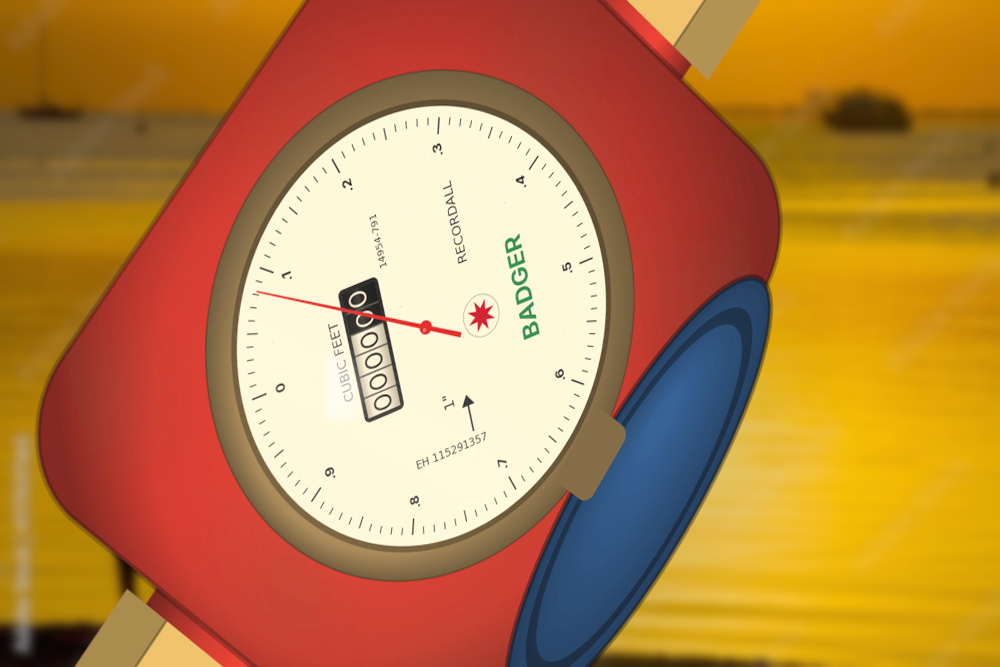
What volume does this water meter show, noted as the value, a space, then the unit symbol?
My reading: 0.08 ft³
